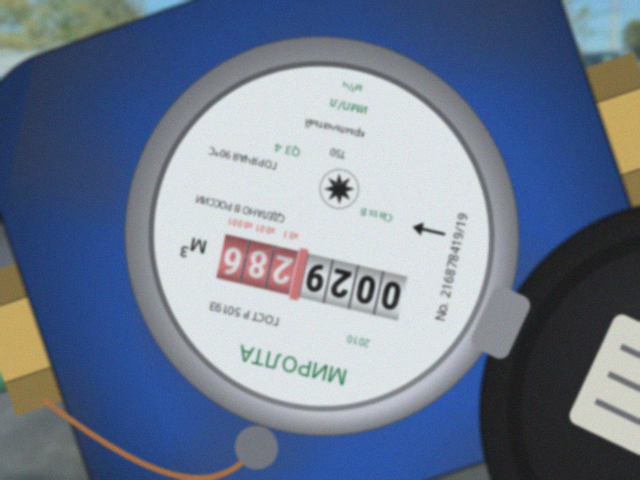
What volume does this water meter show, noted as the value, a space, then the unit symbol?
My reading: 29.286 m³
